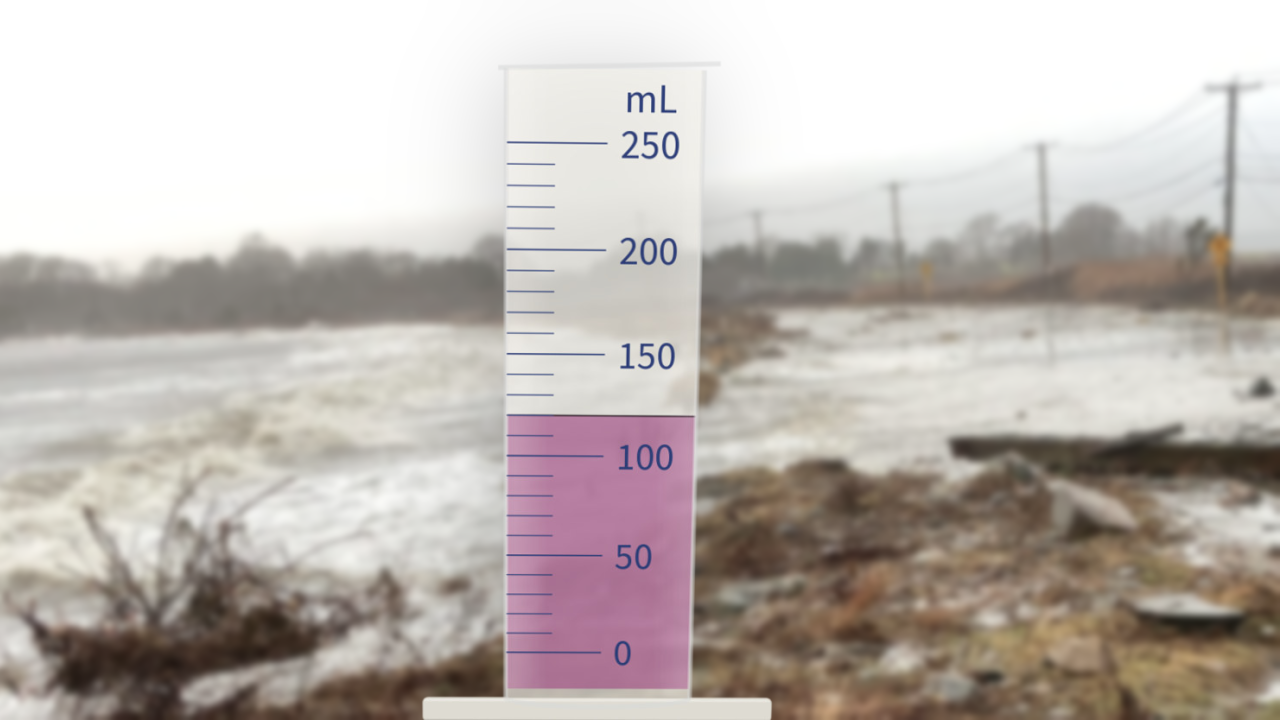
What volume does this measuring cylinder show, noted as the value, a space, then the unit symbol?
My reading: 120 mL
